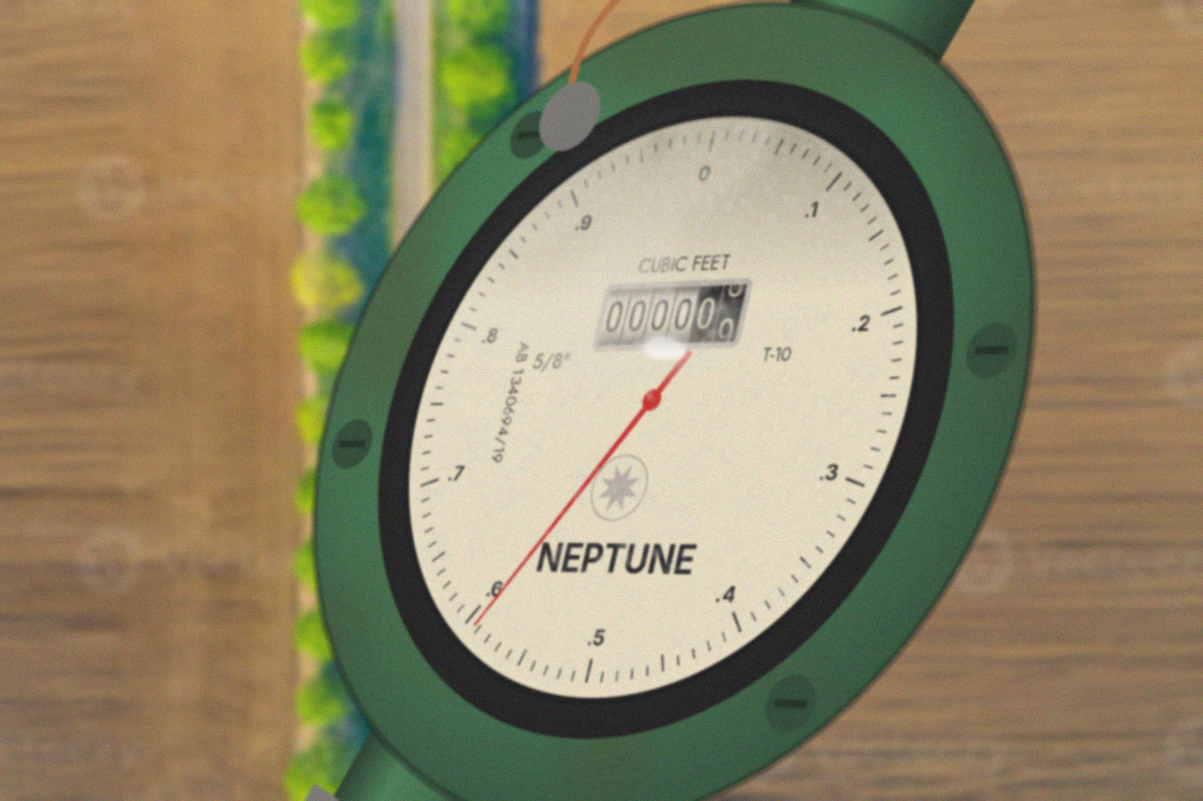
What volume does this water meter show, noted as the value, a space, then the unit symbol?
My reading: 8.59 ft³
